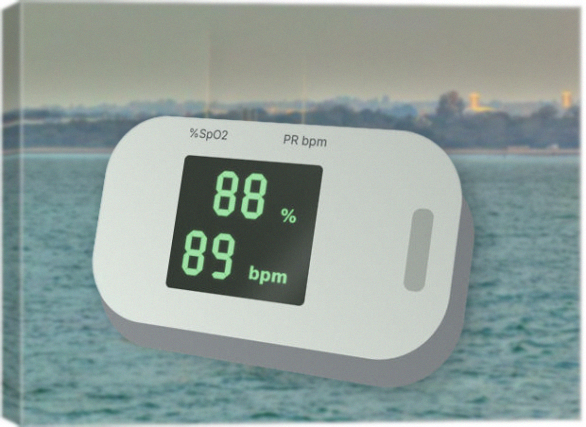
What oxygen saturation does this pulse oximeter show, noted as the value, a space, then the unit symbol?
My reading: 88 %
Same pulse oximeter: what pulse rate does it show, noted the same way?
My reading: 89 bpm
